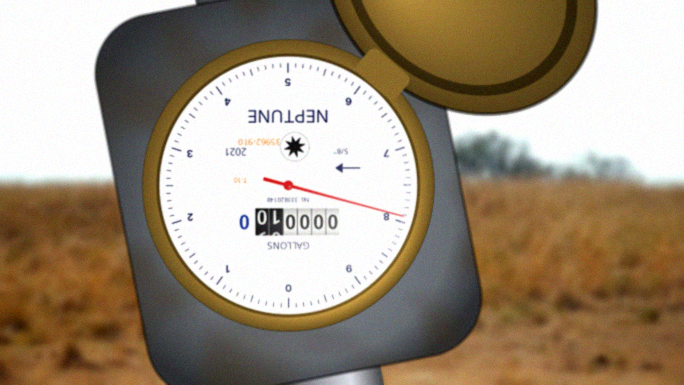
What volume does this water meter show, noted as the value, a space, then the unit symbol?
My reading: 97.9 gal
